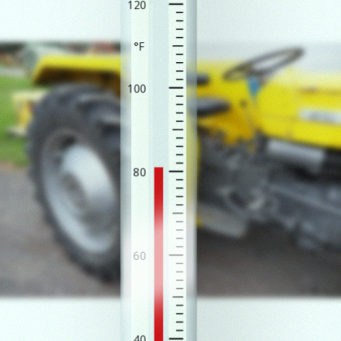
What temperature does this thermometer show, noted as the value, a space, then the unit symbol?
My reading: 81 °F
